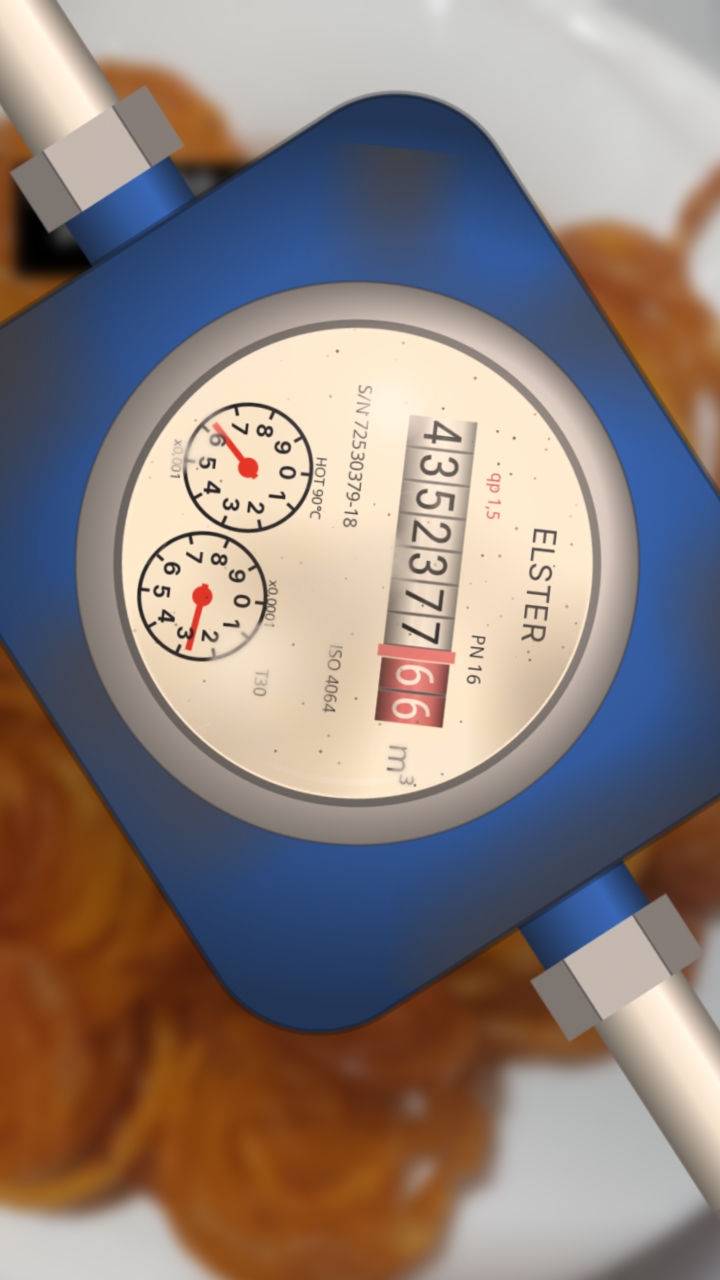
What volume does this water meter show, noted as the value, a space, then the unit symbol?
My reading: 4352377.6662 m³
